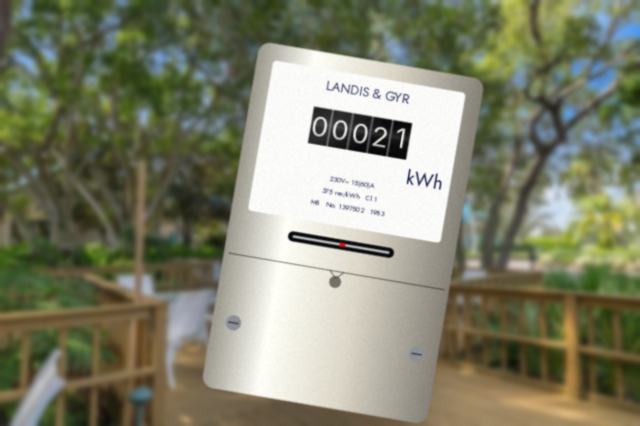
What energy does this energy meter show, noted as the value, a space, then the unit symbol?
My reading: 21 kWh
